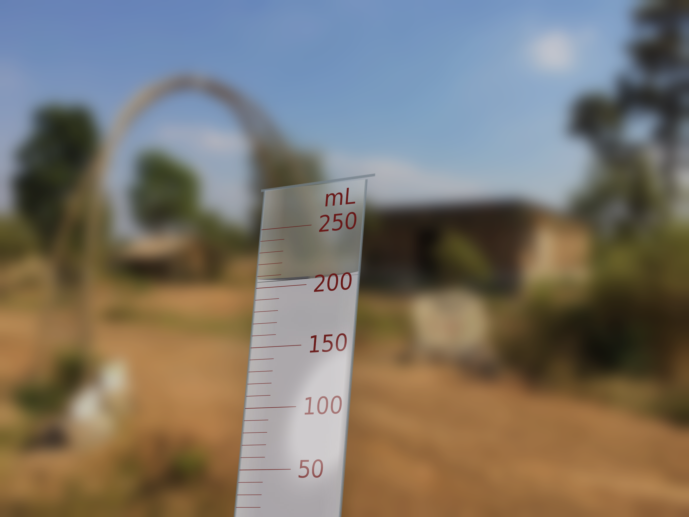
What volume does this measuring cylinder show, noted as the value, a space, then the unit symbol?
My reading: 205 mL
